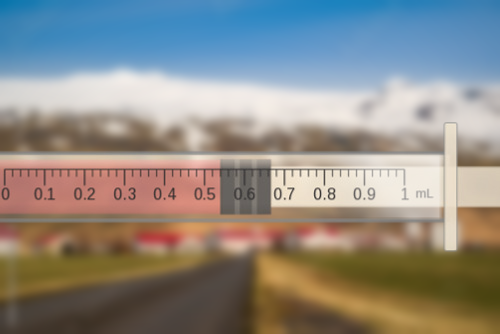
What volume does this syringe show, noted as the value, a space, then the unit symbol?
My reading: 0.54 mL
